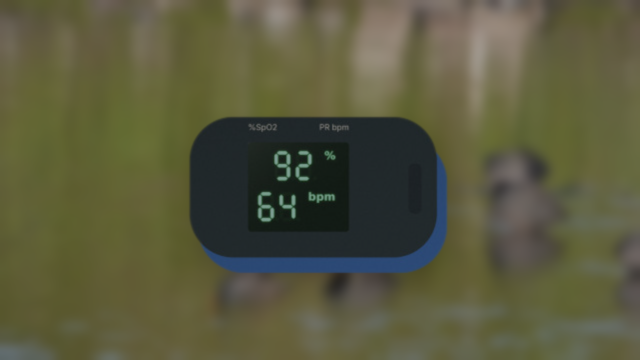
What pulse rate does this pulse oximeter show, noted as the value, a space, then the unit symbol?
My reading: 64 bpm
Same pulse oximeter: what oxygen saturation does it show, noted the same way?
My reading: 92 %
